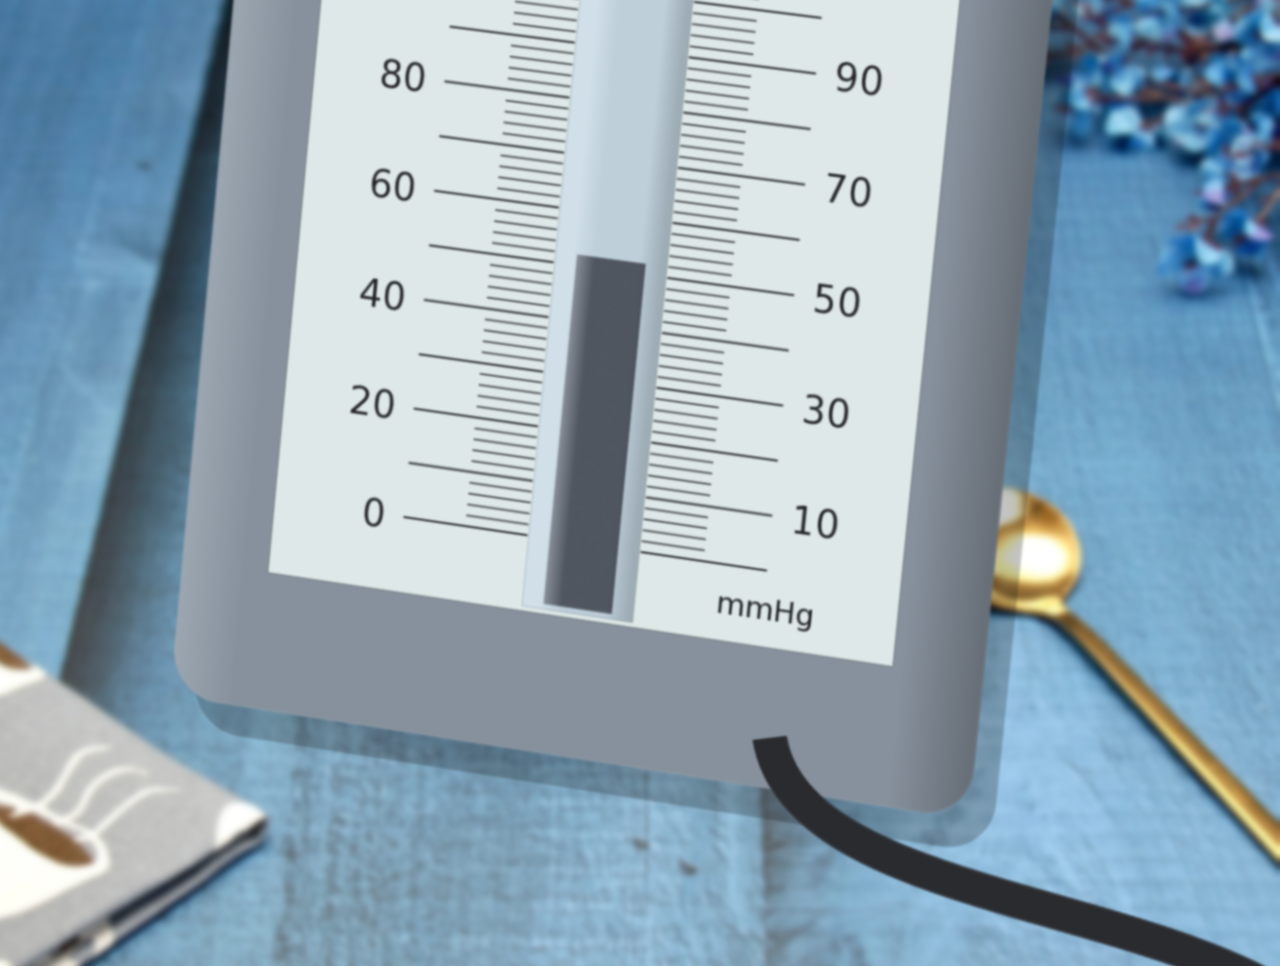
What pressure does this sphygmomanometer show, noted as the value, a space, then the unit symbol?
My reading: 52 mmHg
